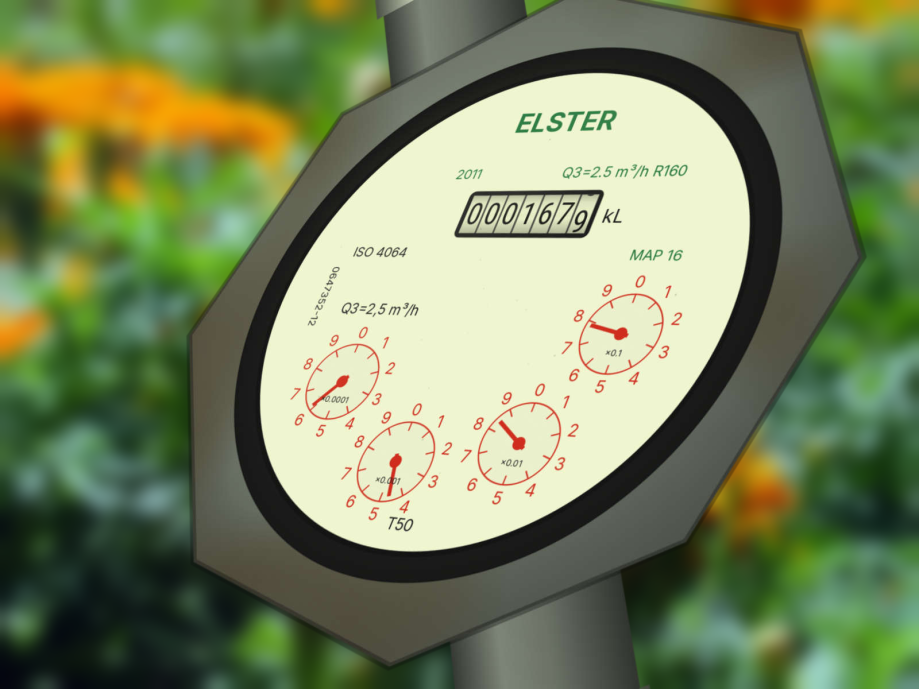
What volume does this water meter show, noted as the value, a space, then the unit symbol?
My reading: 1678.7846 kL
